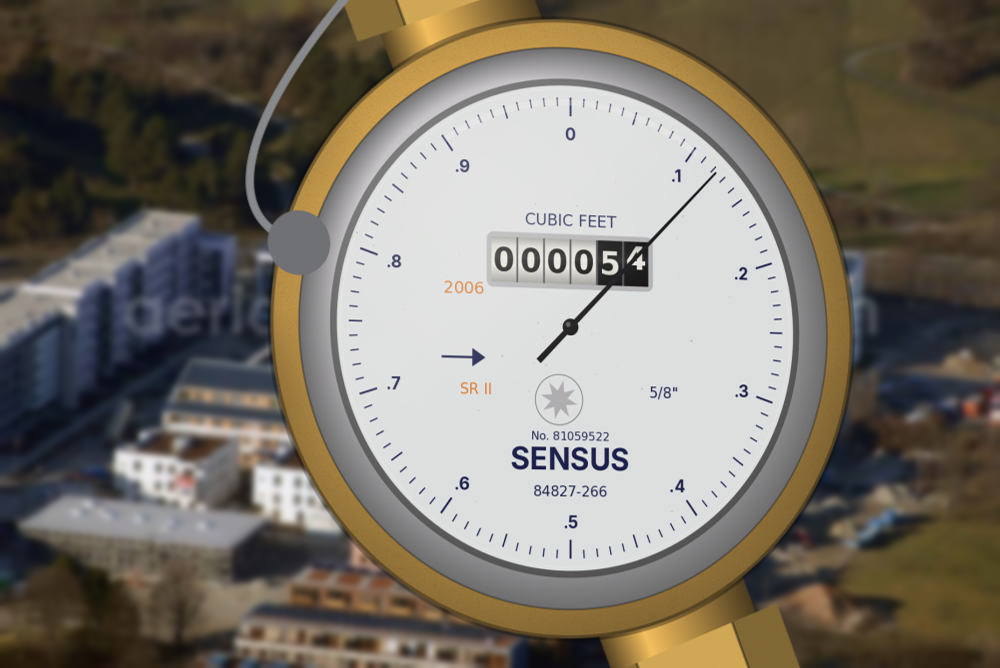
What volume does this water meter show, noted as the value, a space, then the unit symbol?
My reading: 54.12 ft³
